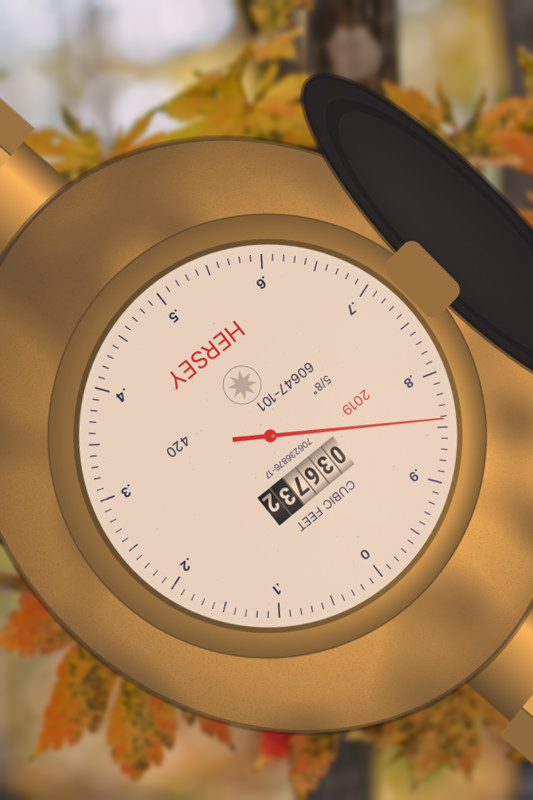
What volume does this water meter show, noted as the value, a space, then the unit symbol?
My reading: 36731.84 ft³
